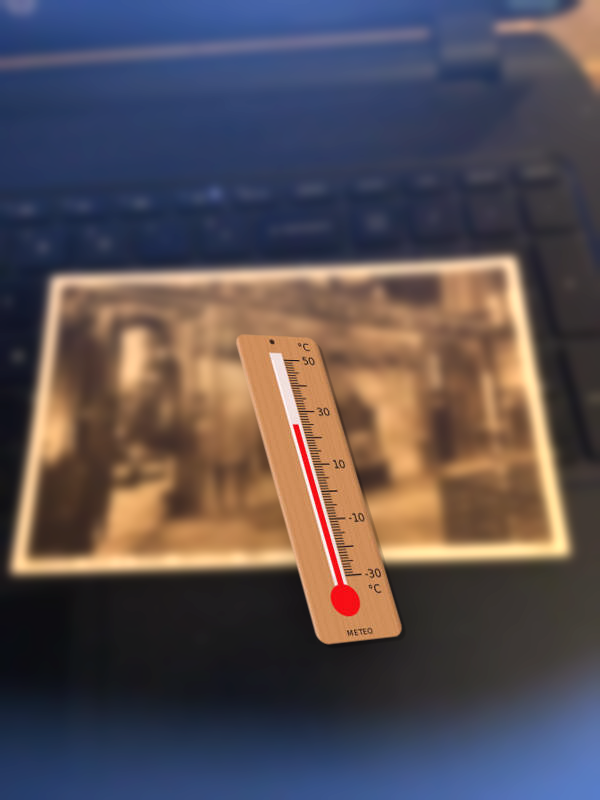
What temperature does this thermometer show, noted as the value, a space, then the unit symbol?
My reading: 25 °C
